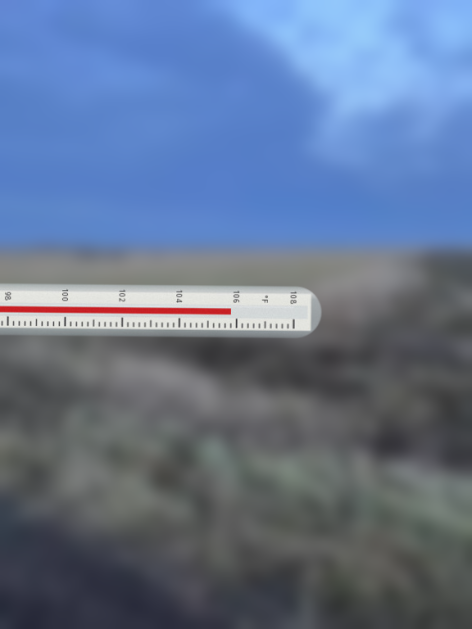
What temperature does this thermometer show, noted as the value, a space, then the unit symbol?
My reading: 105.8 °F
